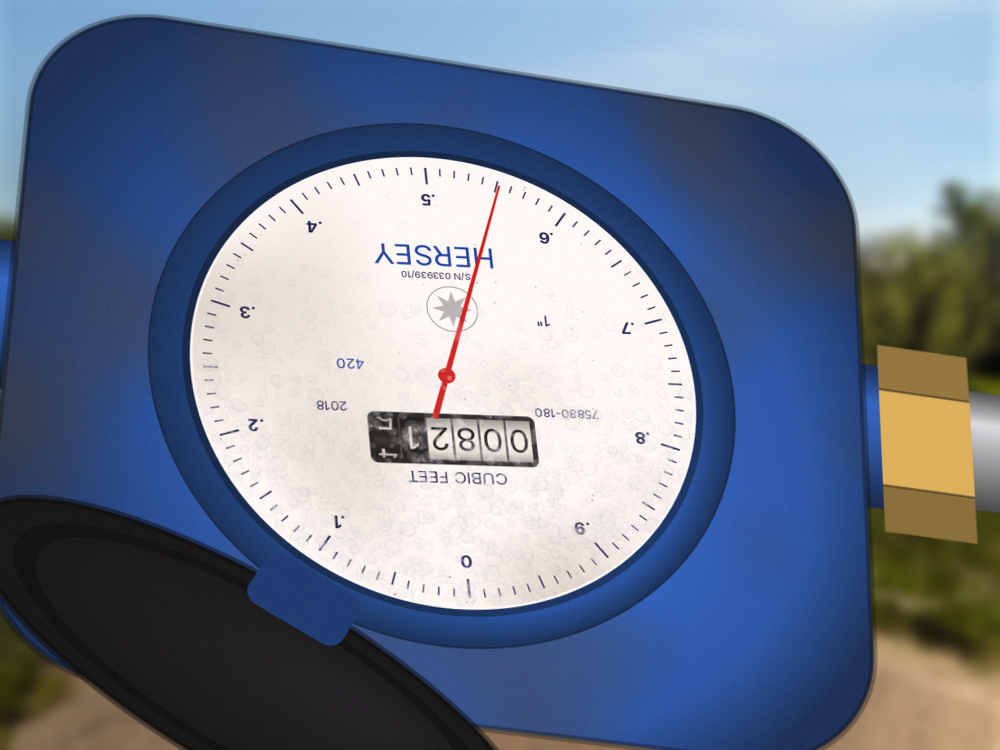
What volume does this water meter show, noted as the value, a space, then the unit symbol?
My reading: 8214.55 ft³
